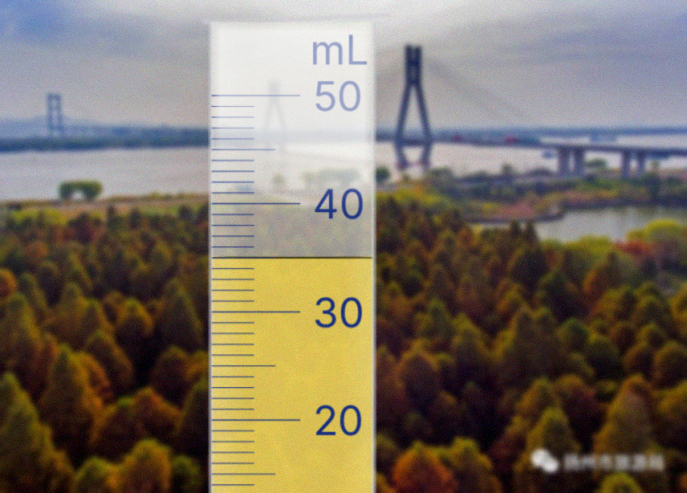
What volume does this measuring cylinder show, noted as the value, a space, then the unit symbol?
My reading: 35 mL
